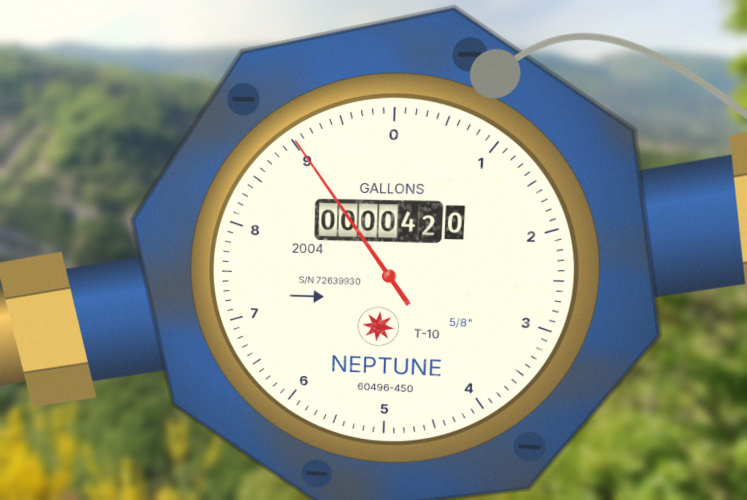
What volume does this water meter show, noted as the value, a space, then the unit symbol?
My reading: 419.0 gal
